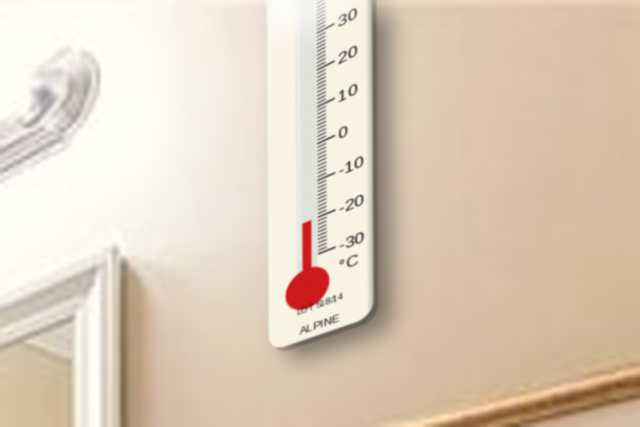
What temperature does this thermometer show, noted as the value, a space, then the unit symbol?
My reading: -20 °C
